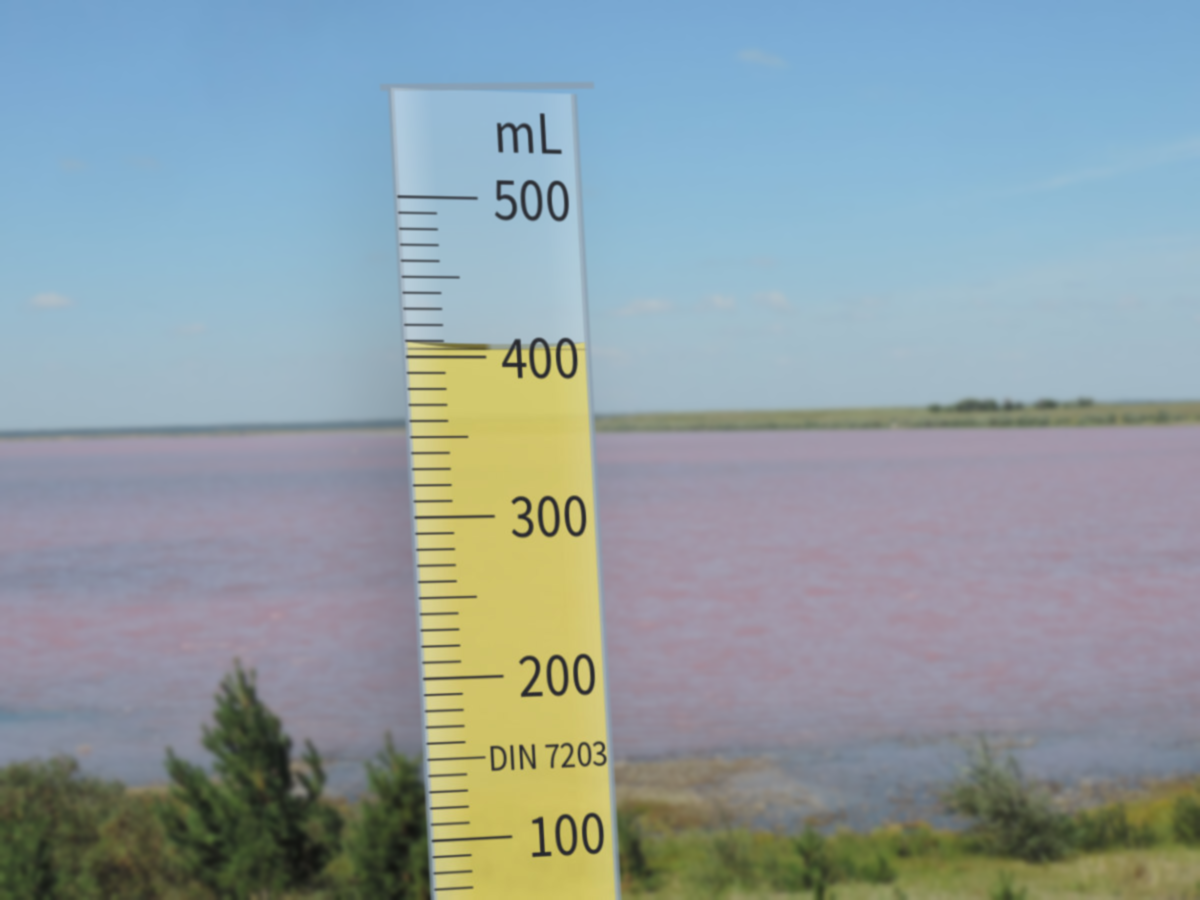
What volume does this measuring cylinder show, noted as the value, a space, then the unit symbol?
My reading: 405 mL
